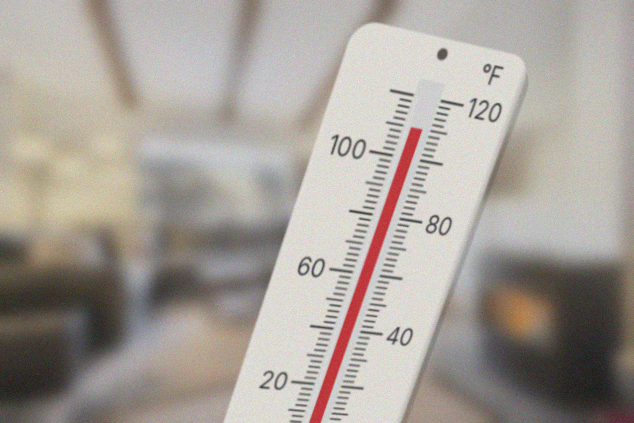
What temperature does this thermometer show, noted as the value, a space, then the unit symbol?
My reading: 110 °F
